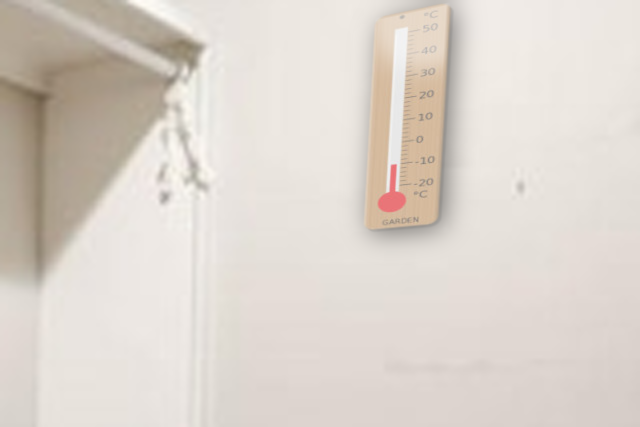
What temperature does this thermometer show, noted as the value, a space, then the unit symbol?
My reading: -10 °C
